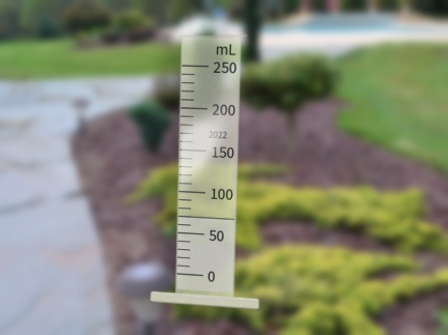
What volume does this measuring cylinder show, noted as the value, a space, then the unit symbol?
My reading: 70 mL
